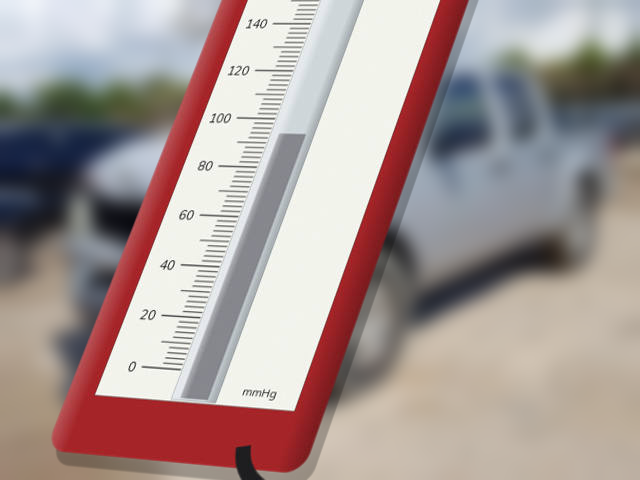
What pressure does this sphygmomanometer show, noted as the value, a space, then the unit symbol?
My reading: 94 mmHg
